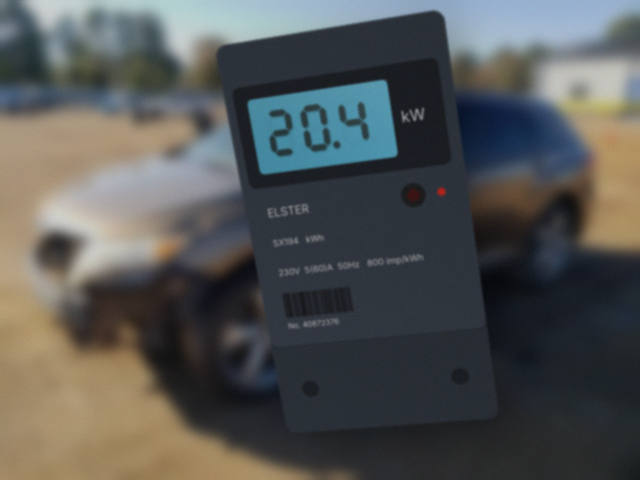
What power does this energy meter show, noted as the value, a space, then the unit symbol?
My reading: 20.4 kW
